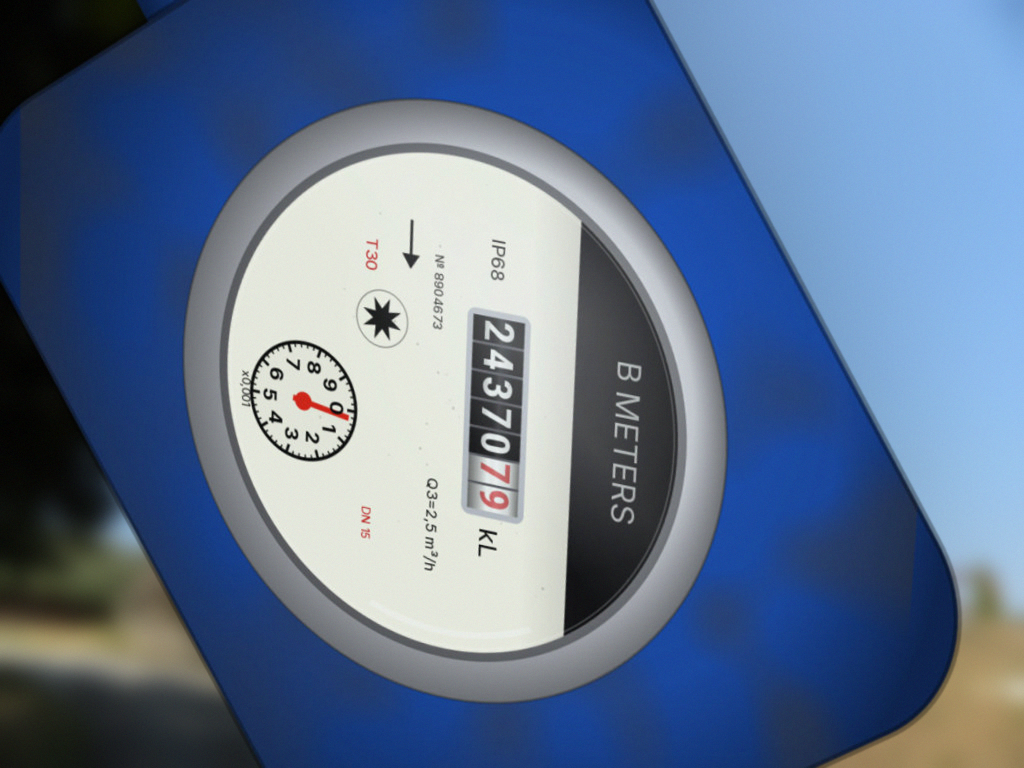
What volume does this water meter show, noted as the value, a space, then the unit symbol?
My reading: 24370.790 kL
